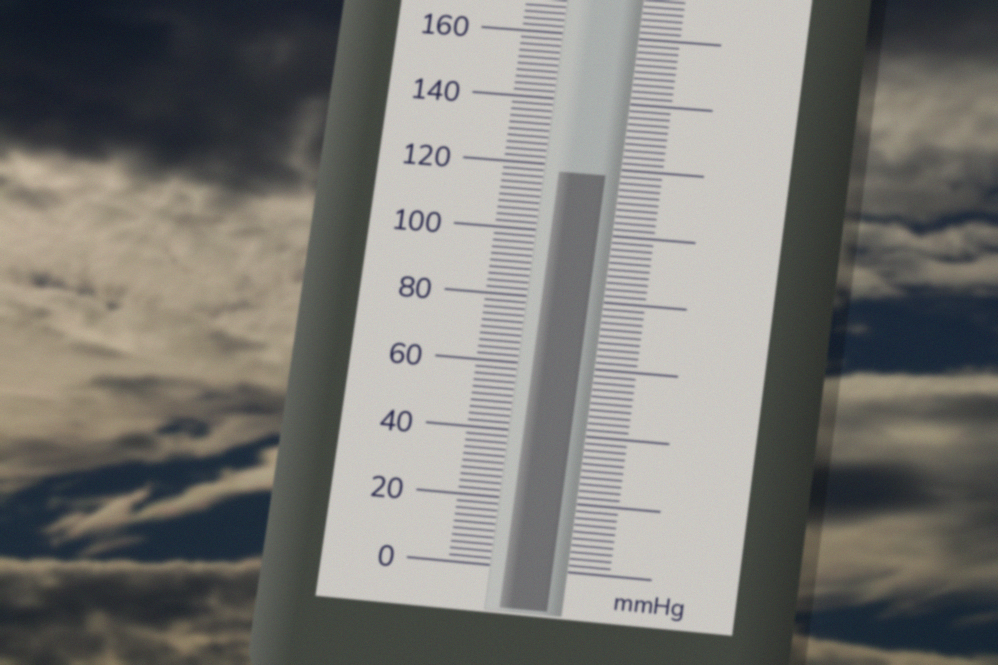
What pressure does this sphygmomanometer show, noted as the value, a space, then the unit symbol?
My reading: 118 mmHg
